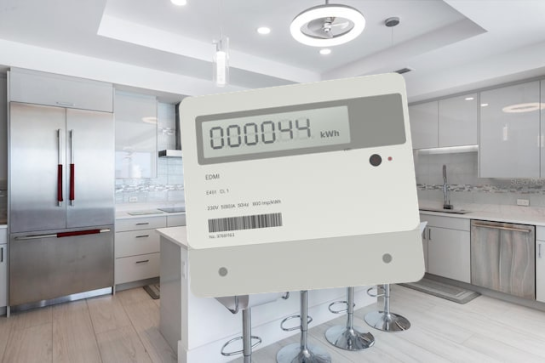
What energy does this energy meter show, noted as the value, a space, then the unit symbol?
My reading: 44 kWh
